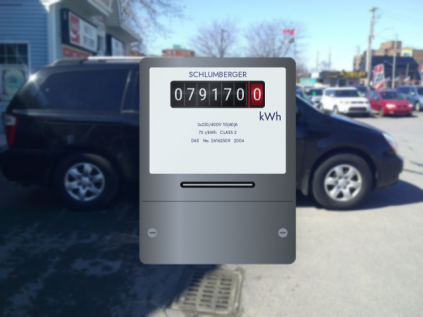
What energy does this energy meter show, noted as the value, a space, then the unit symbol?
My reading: 79170.0 kWh
